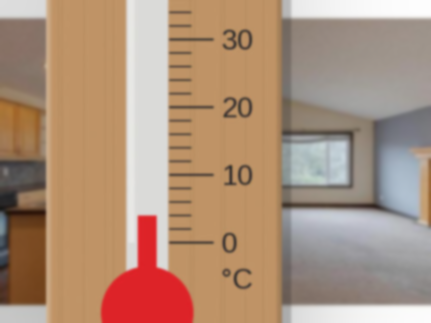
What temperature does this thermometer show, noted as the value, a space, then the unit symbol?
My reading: 4 °C
